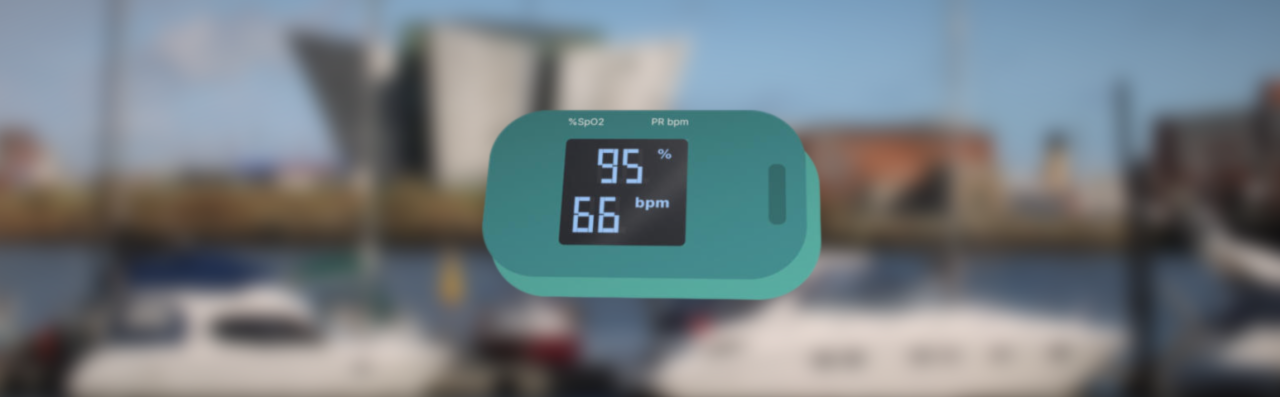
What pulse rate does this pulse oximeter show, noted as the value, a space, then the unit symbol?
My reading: 66 bpm
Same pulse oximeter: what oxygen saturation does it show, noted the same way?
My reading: 95 %
